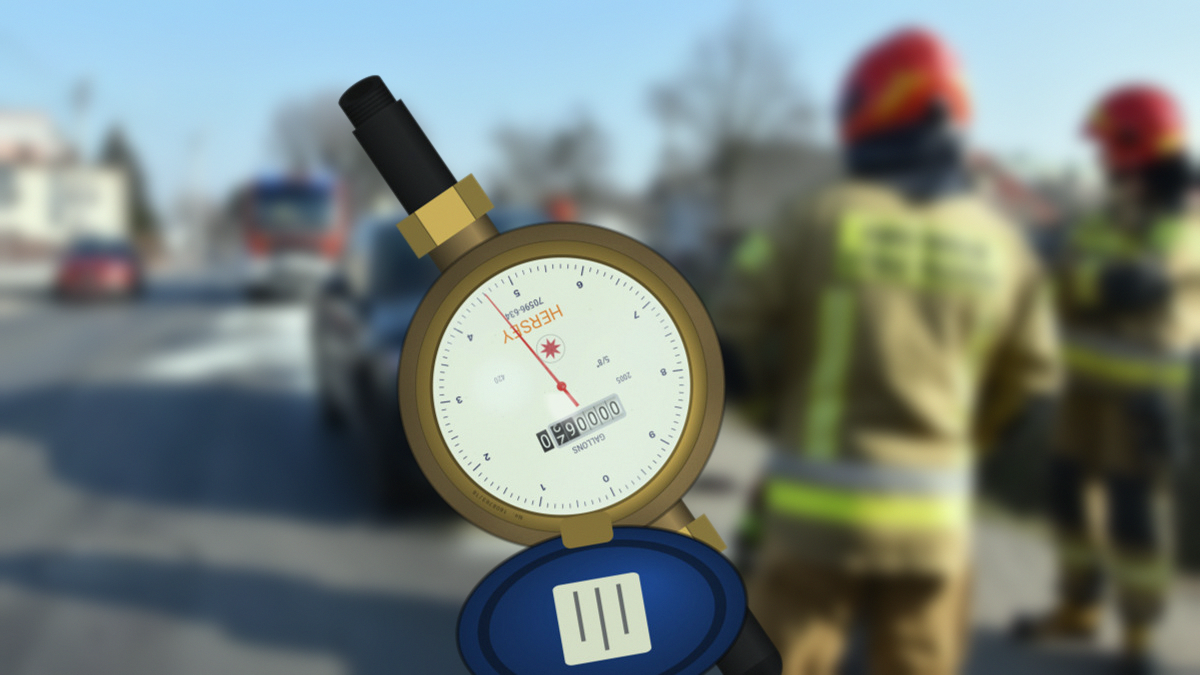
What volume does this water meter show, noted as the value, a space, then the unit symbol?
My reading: 624.6 gal
